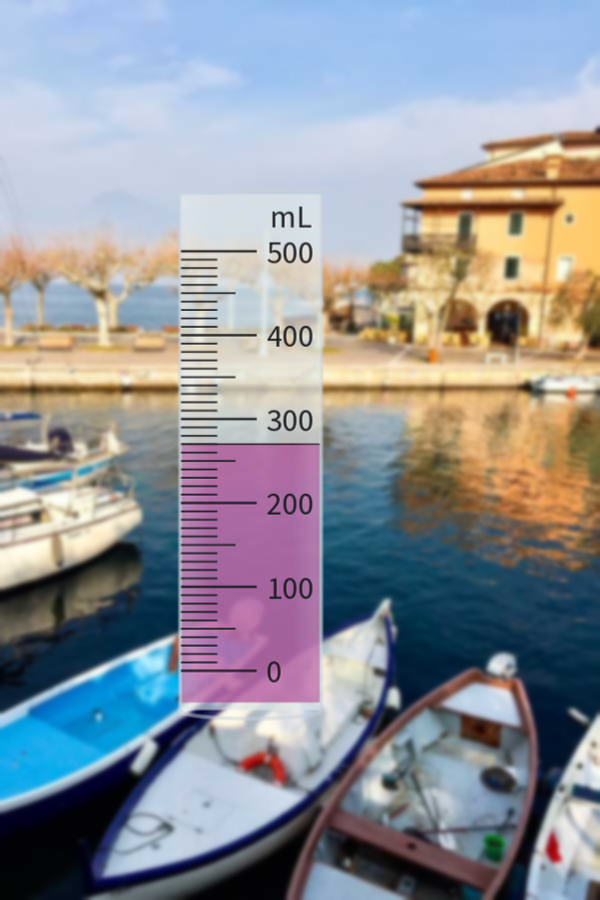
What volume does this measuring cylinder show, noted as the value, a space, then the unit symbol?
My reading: 270 mL
